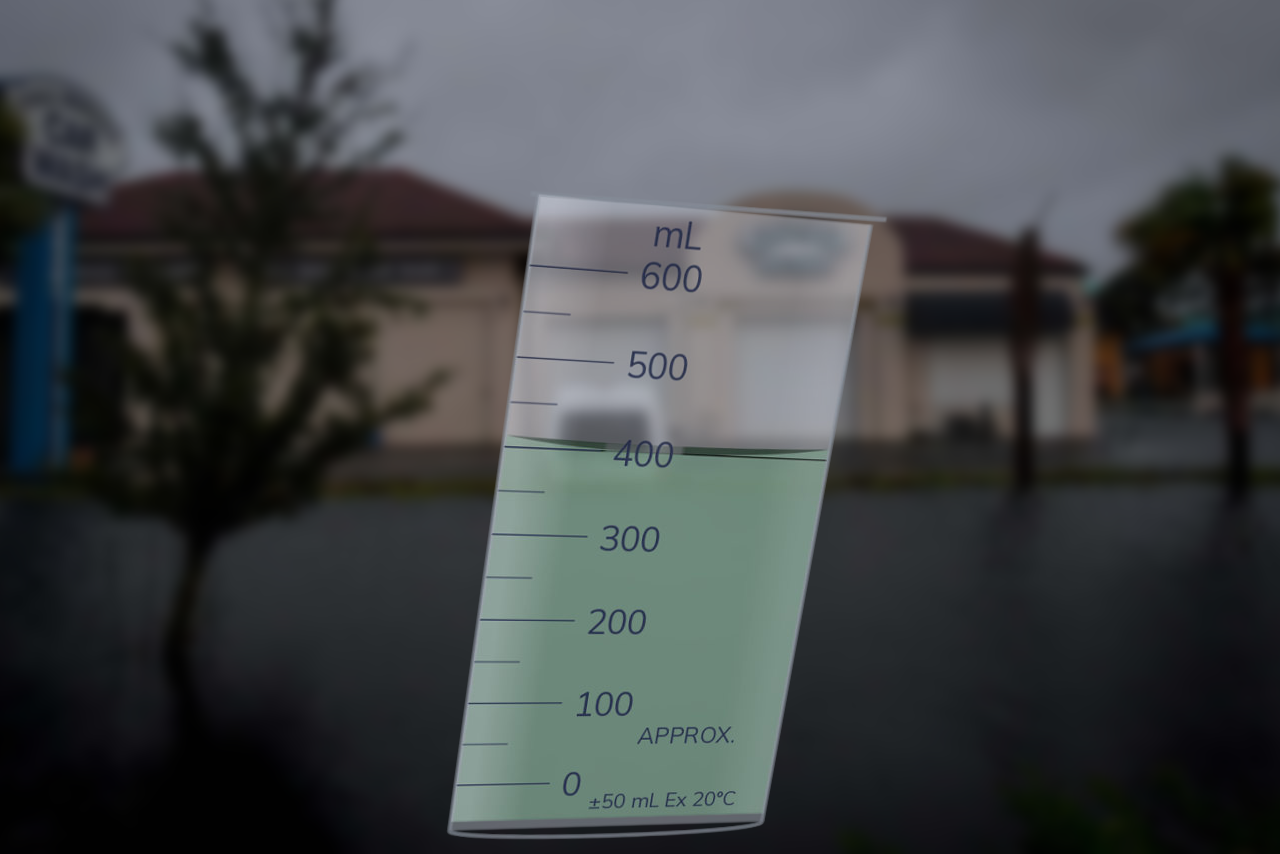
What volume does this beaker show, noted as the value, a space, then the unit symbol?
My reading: 400 mL
